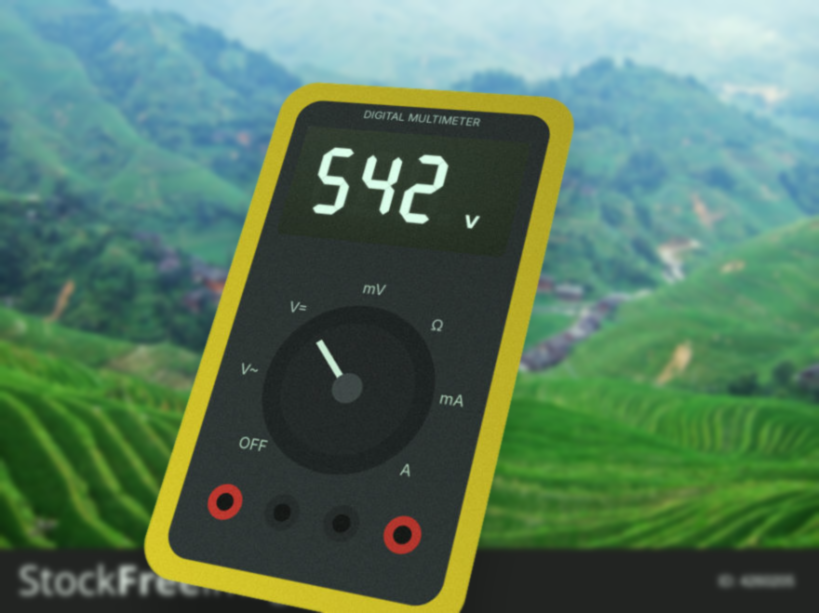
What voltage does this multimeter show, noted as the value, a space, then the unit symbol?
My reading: 542 V
